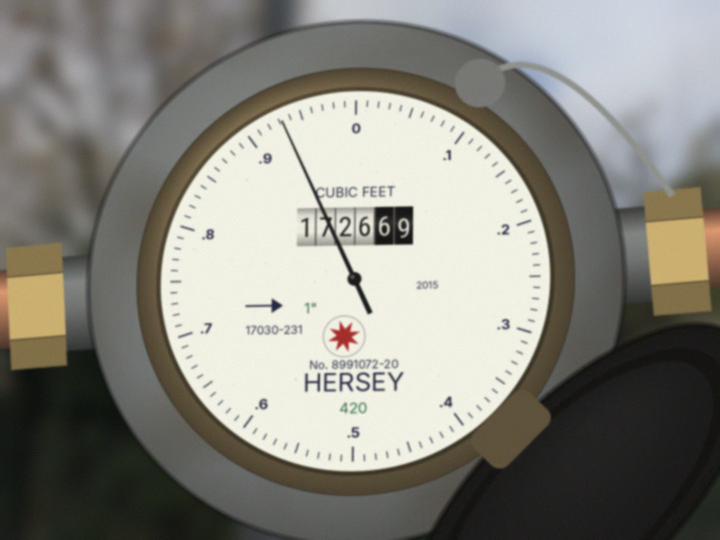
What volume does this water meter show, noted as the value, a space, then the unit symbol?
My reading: 172668.93 ft³
